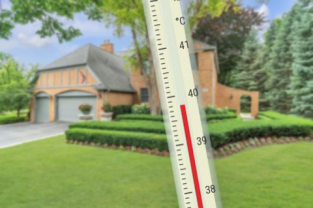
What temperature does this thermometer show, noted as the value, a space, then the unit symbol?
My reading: 39.8 °C
